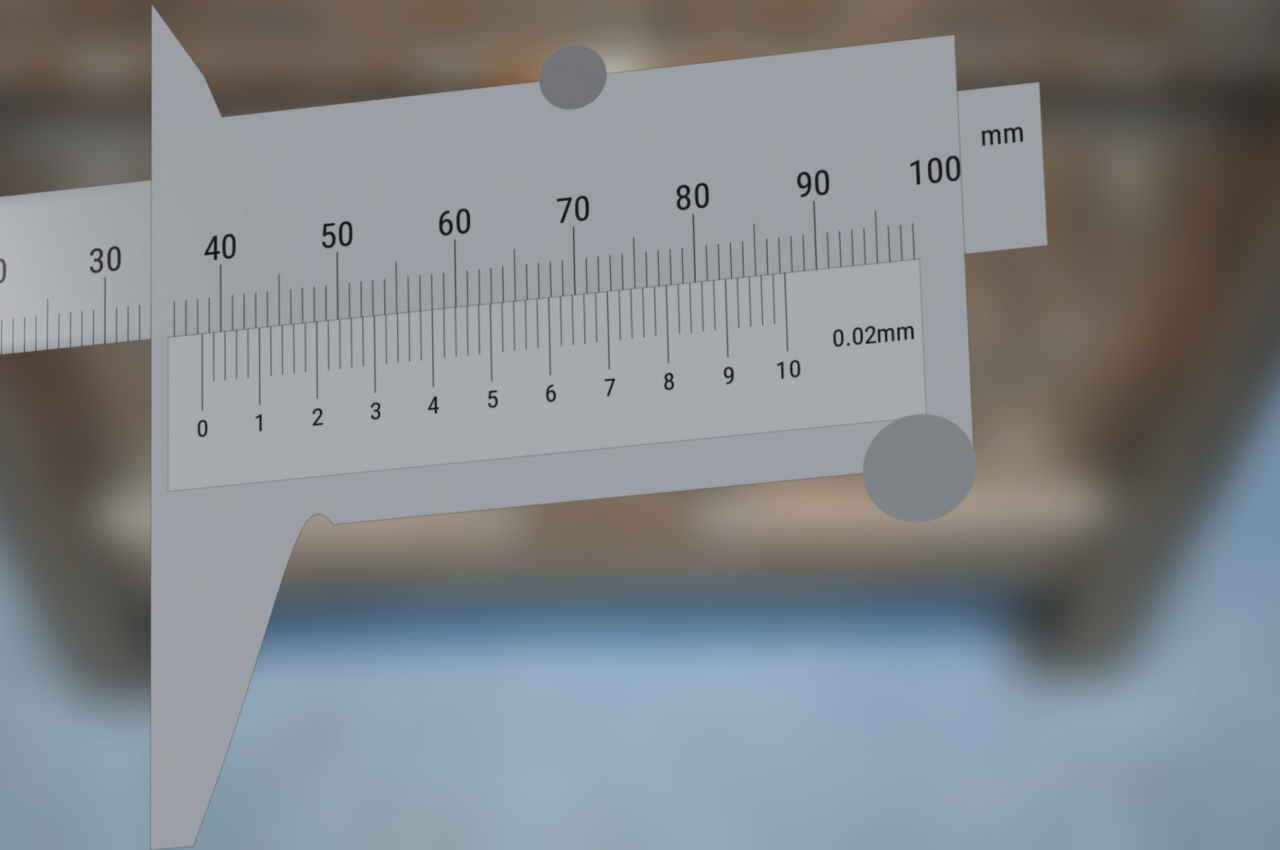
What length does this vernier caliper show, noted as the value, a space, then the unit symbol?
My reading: 38.4 mm
